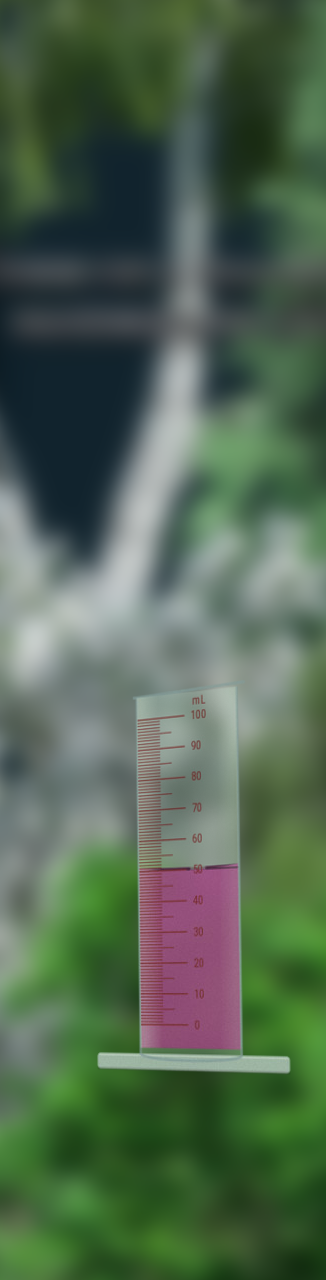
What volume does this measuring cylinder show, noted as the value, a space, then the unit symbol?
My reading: 50 mL
